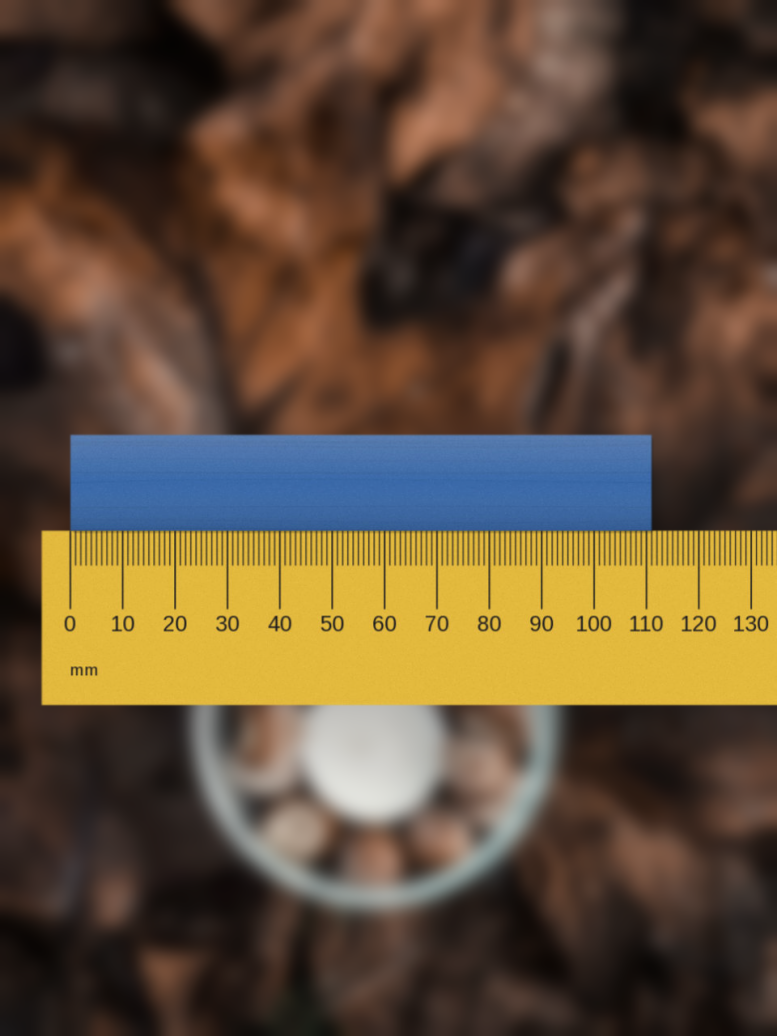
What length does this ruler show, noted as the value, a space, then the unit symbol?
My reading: 111 mm
